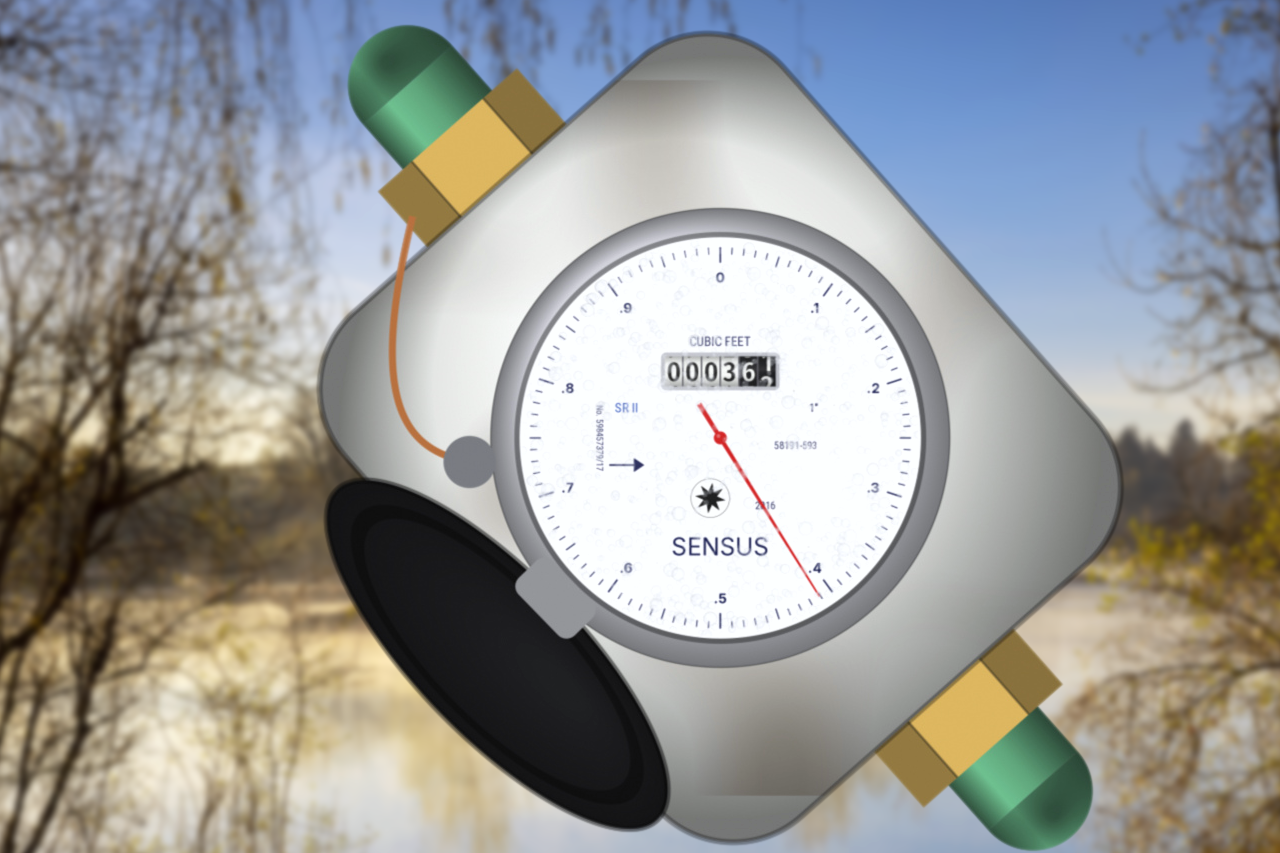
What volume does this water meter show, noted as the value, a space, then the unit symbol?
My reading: 361.41 ft³
